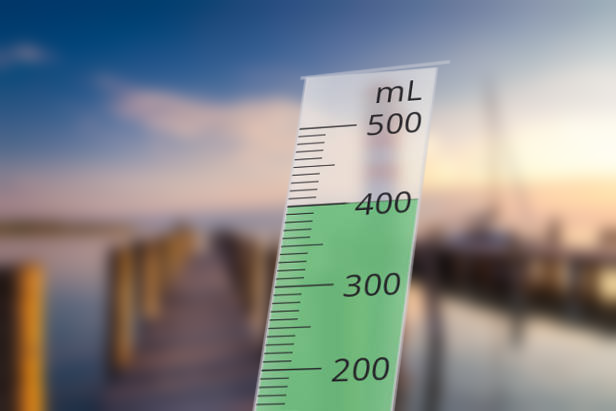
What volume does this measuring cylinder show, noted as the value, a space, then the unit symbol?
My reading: 400 mL
